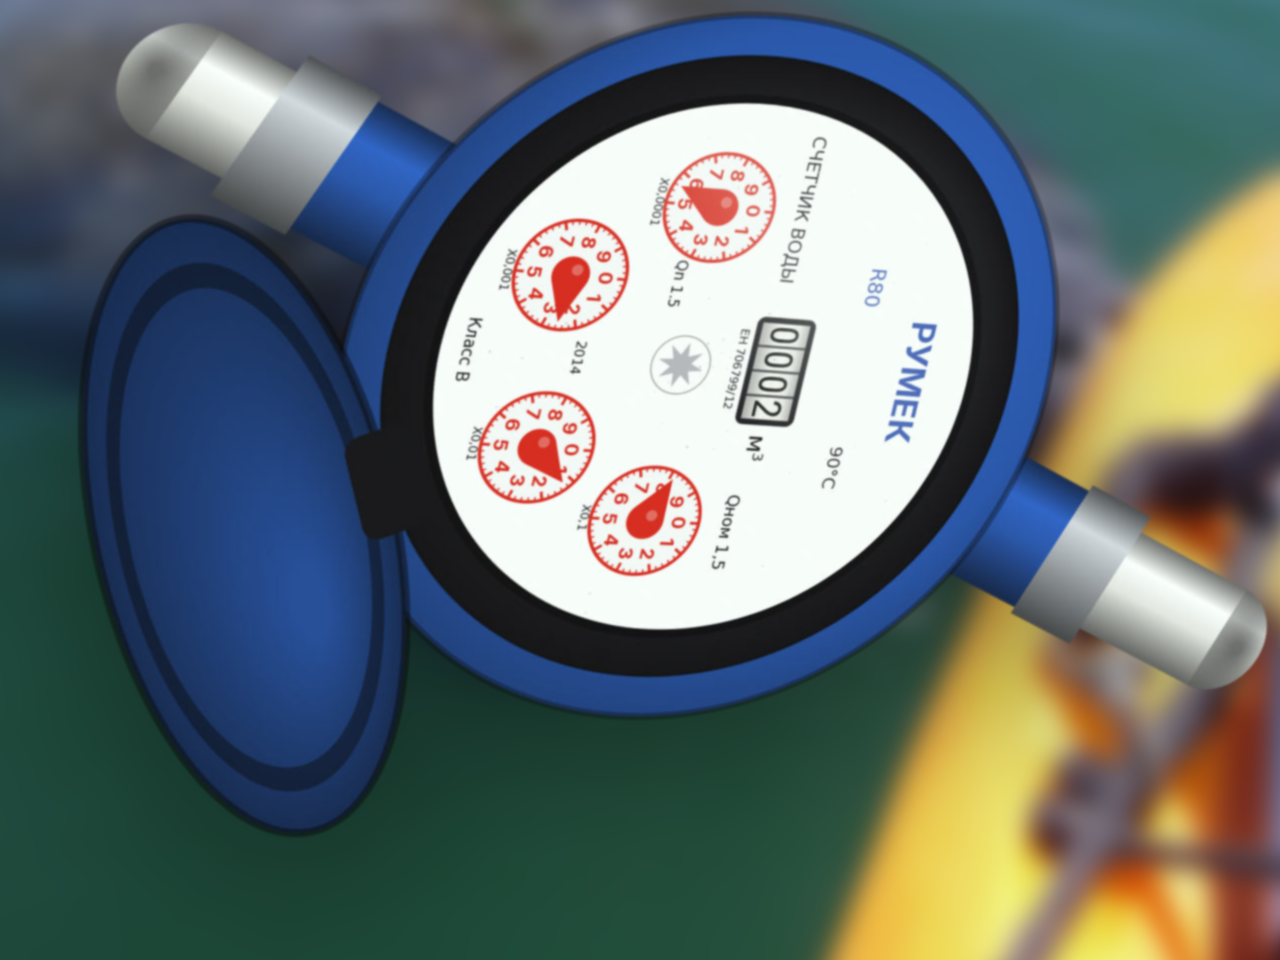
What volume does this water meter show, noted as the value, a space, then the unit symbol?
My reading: 2.8125 m³
